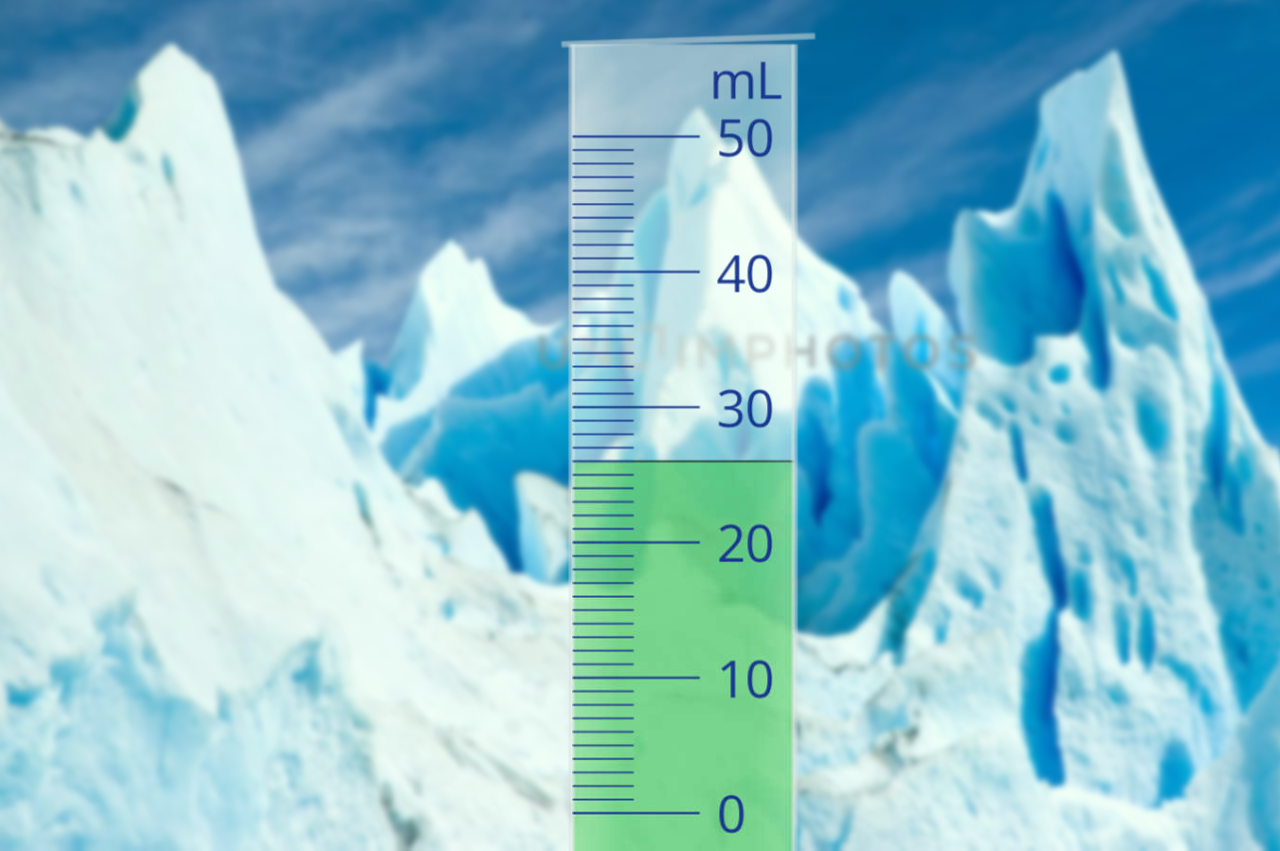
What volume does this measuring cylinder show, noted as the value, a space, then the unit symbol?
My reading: 26 mL
